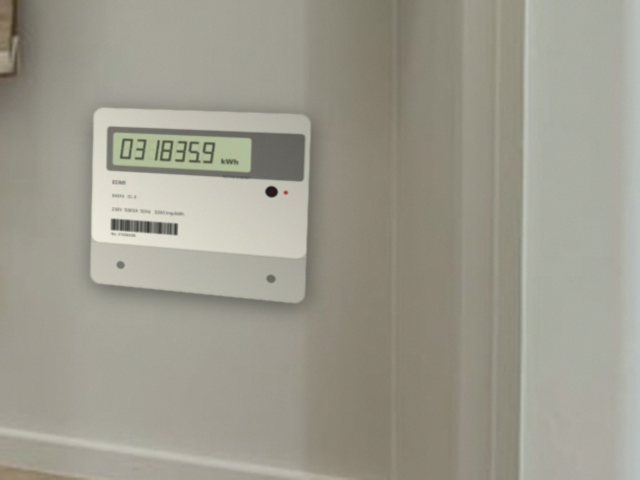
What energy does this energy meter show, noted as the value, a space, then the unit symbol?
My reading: 31835.9 kWh
